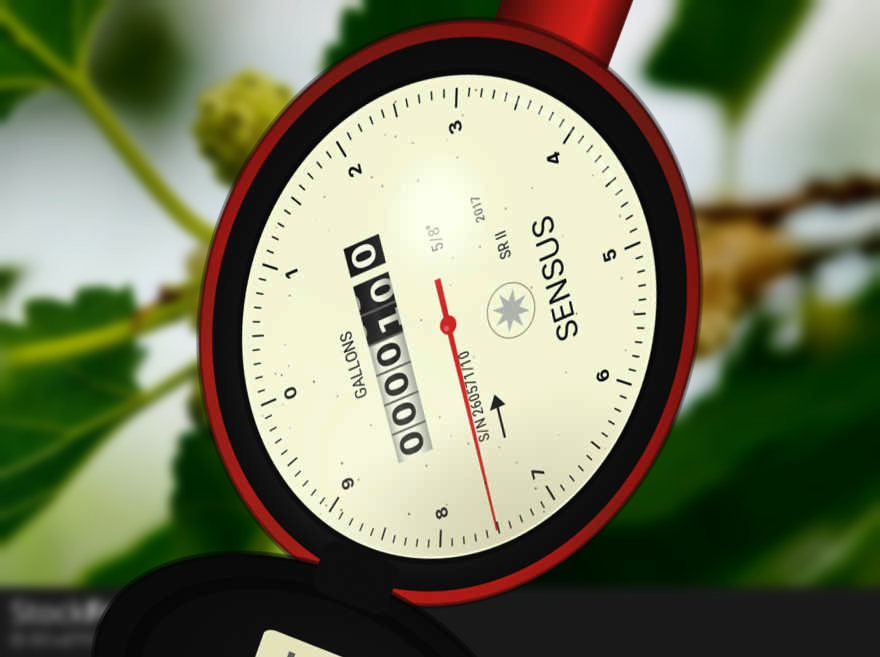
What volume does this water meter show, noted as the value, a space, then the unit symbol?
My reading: 97.5 gal
